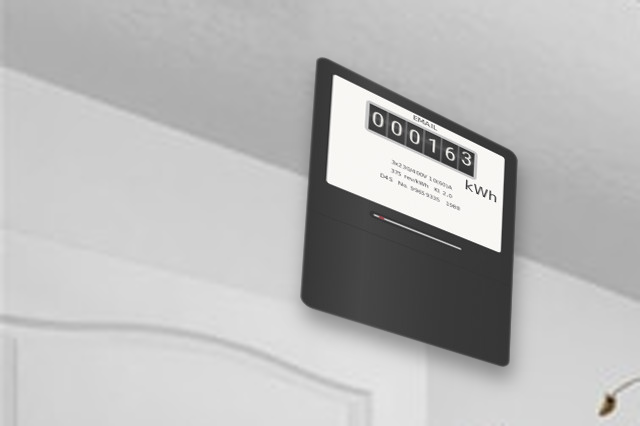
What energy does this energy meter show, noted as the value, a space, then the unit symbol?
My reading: 163 kWh
